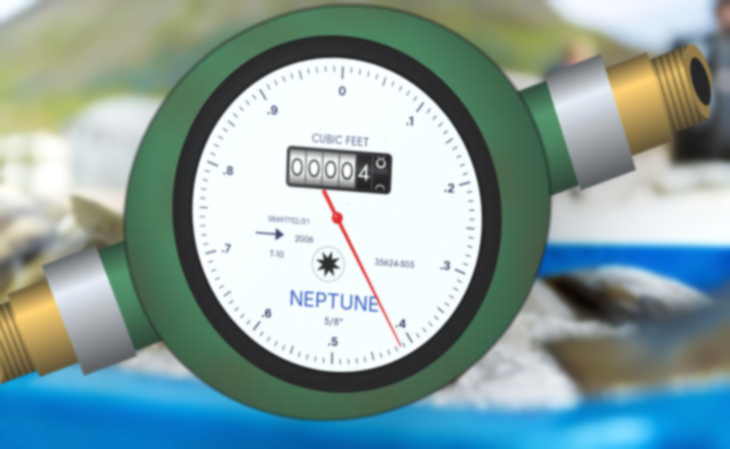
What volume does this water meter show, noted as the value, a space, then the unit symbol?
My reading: 48.41 ft³
